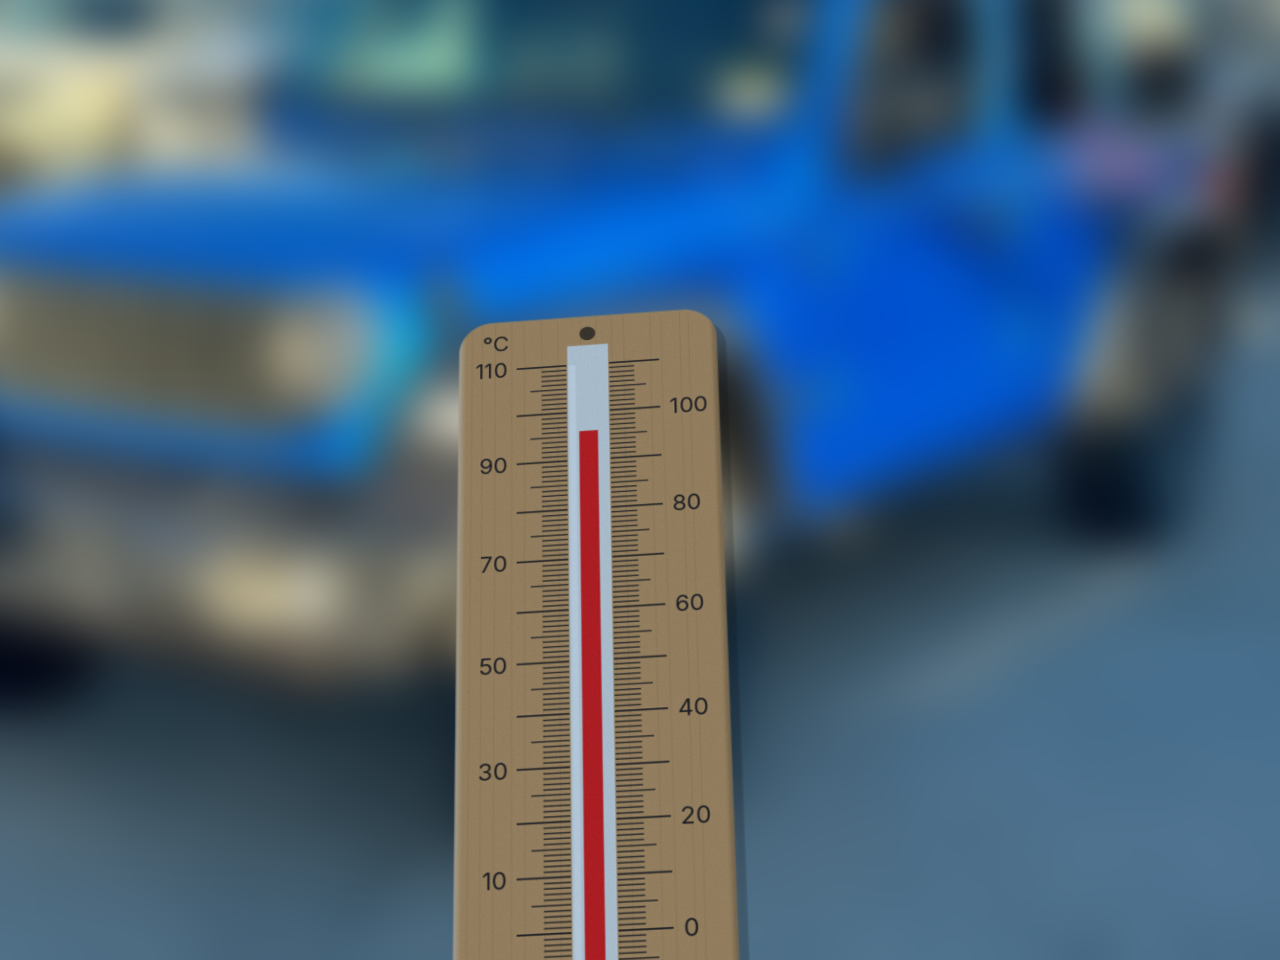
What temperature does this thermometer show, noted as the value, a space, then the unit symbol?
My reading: 96 °C
